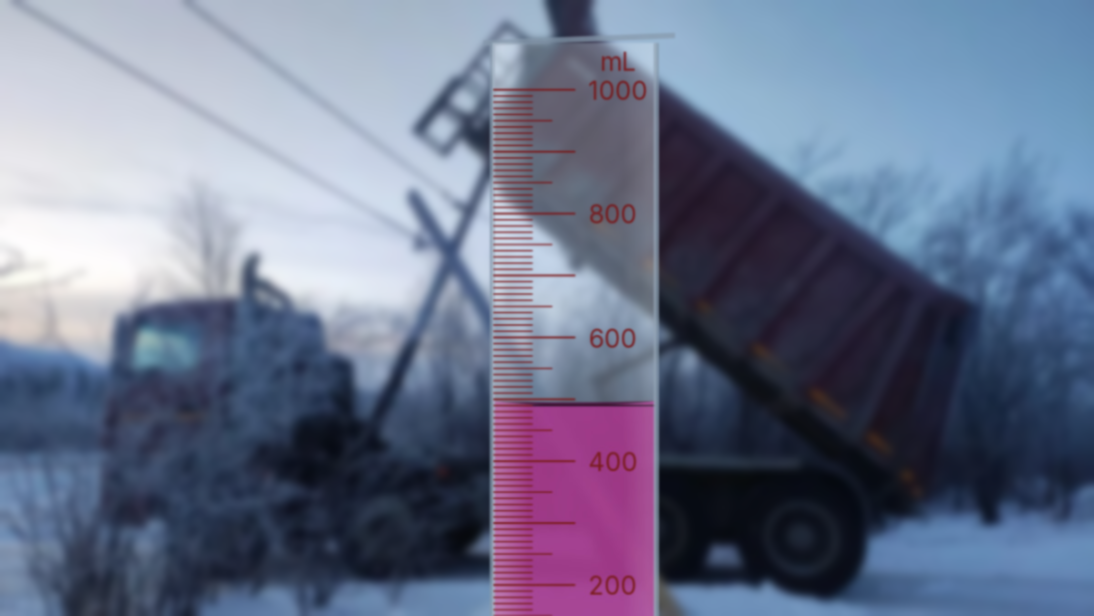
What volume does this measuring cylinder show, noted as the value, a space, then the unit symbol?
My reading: 490 mL
